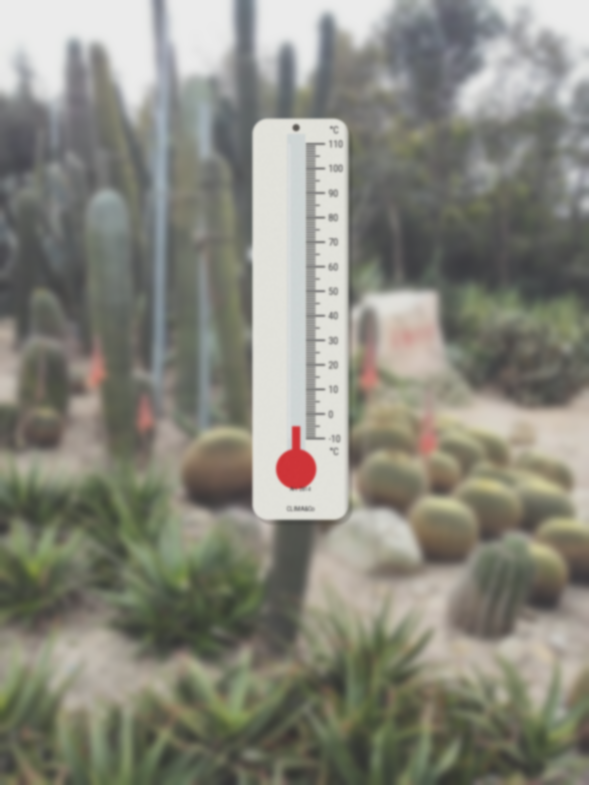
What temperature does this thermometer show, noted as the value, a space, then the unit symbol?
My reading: -5 °C
